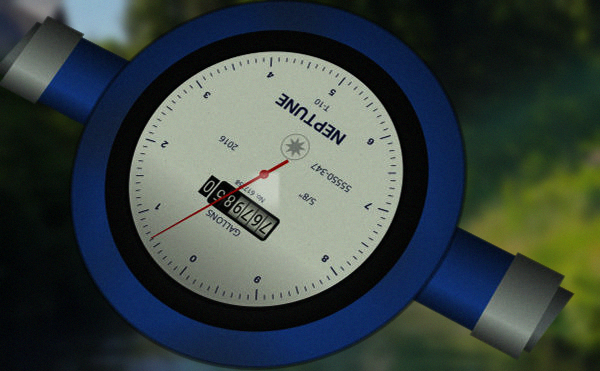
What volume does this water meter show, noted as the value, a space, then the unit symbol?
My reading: 7679850.6 gal
